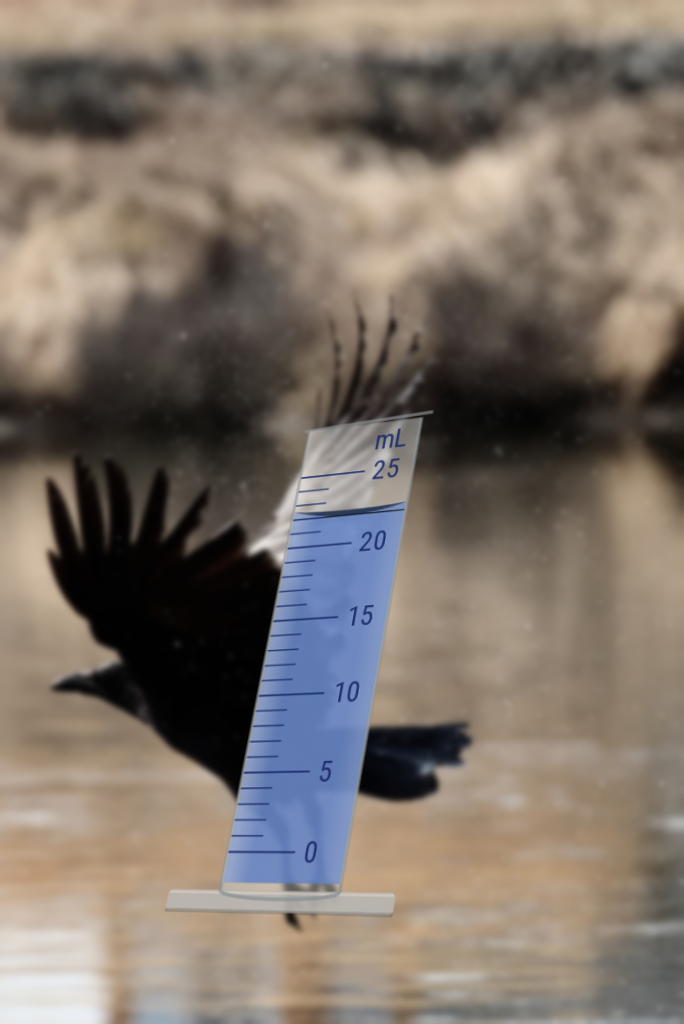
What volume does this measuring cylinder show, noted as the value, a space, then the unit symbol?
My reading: 22 mL
